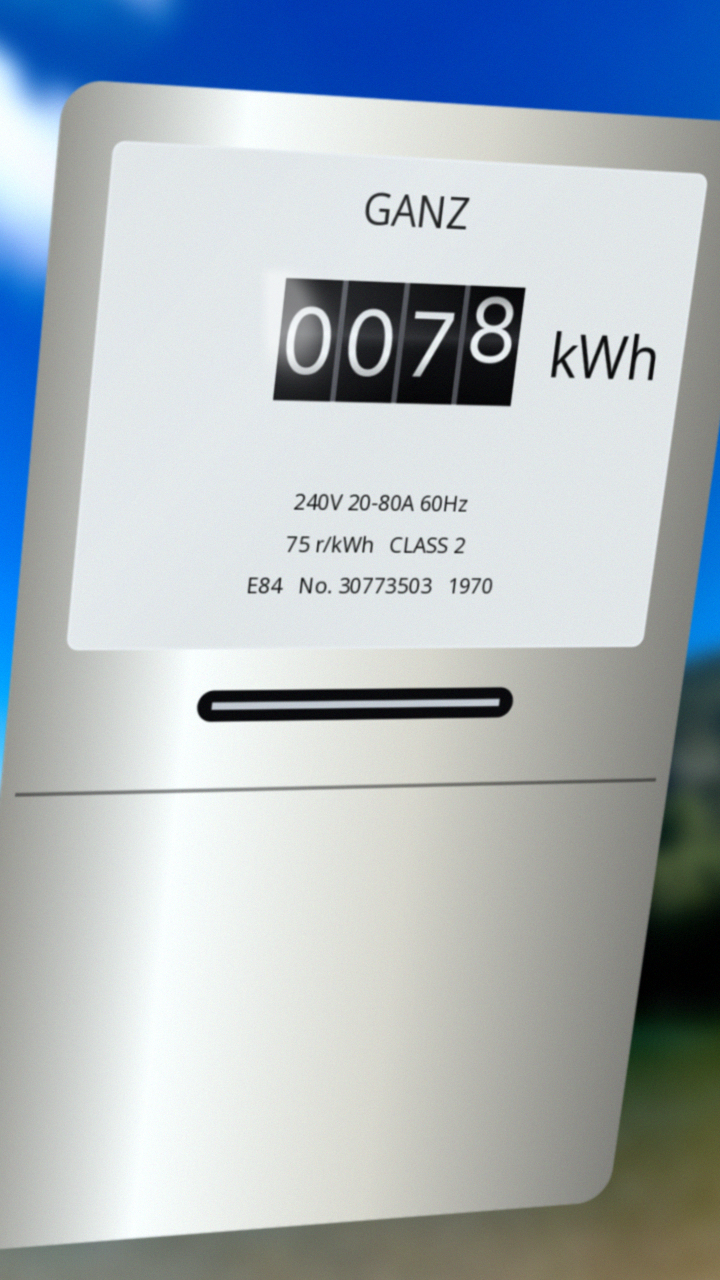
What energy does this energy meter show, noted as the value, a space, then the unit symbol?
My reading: 78 kWh
